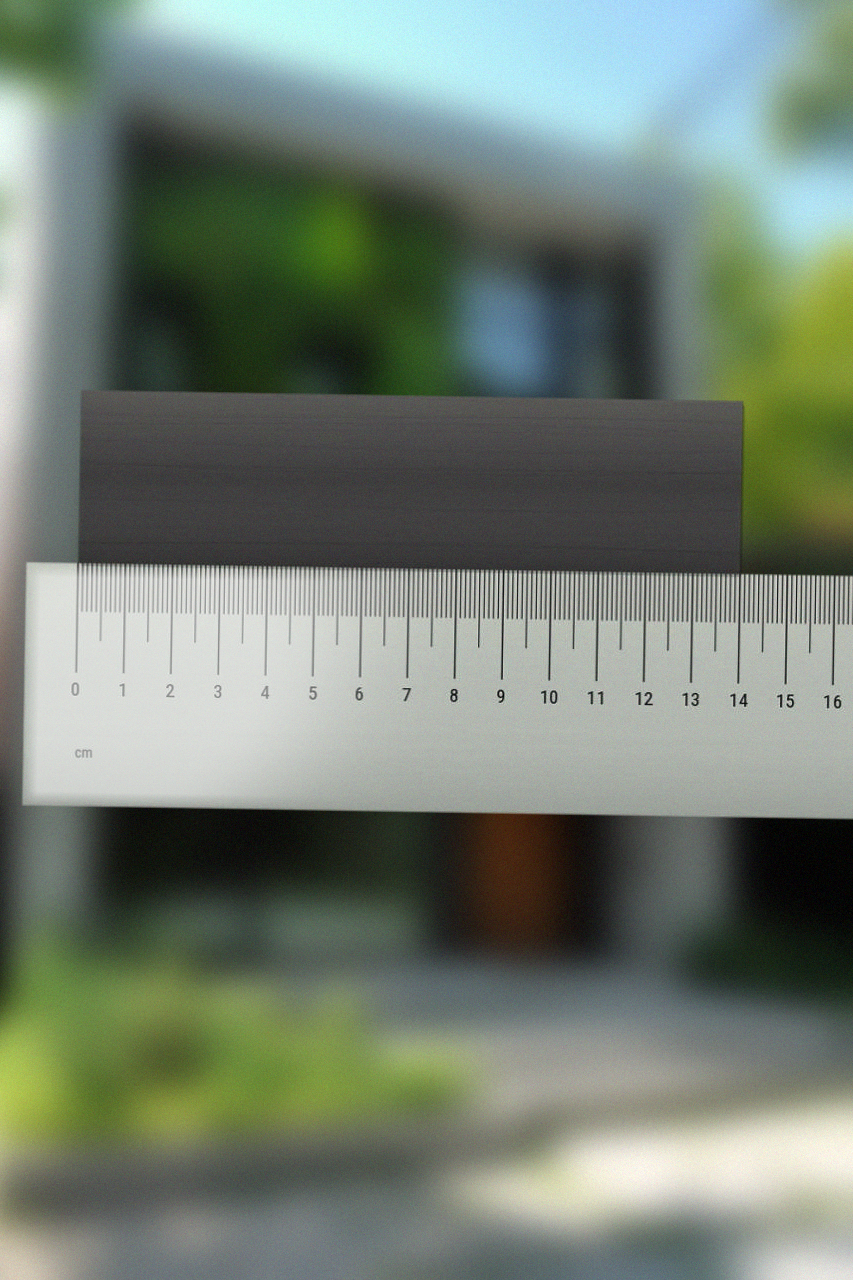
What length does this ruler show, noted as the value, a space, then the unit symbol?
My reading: 14 cm
